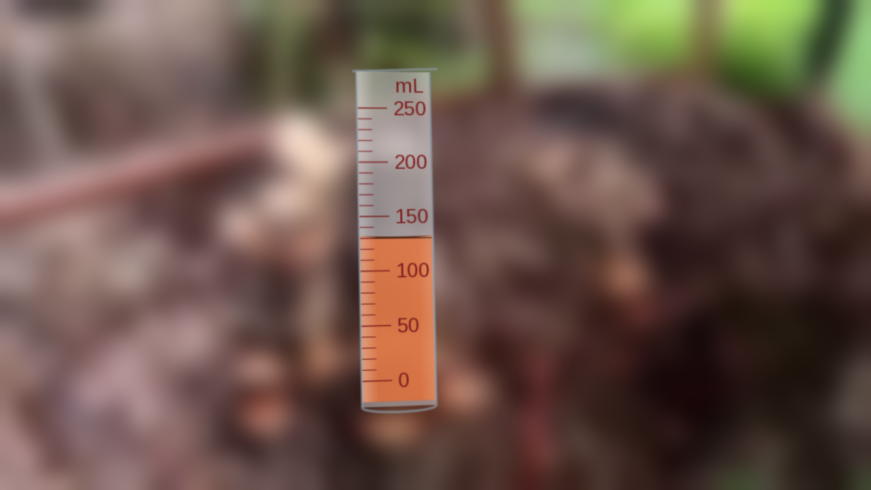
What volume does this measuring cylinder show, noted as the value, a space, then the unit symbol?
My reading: 130 mL
